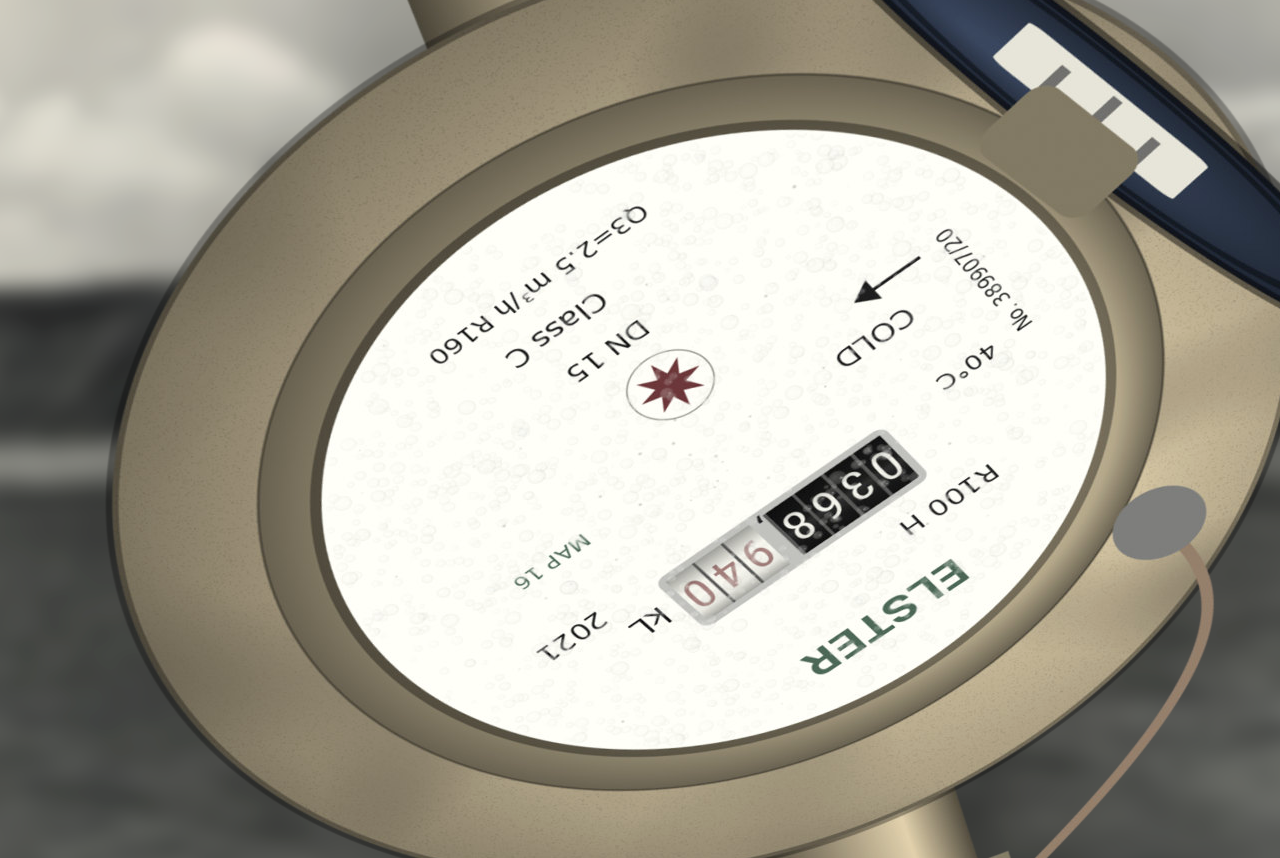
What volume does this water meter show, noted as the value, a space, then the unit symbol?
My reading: 368.940 kL
